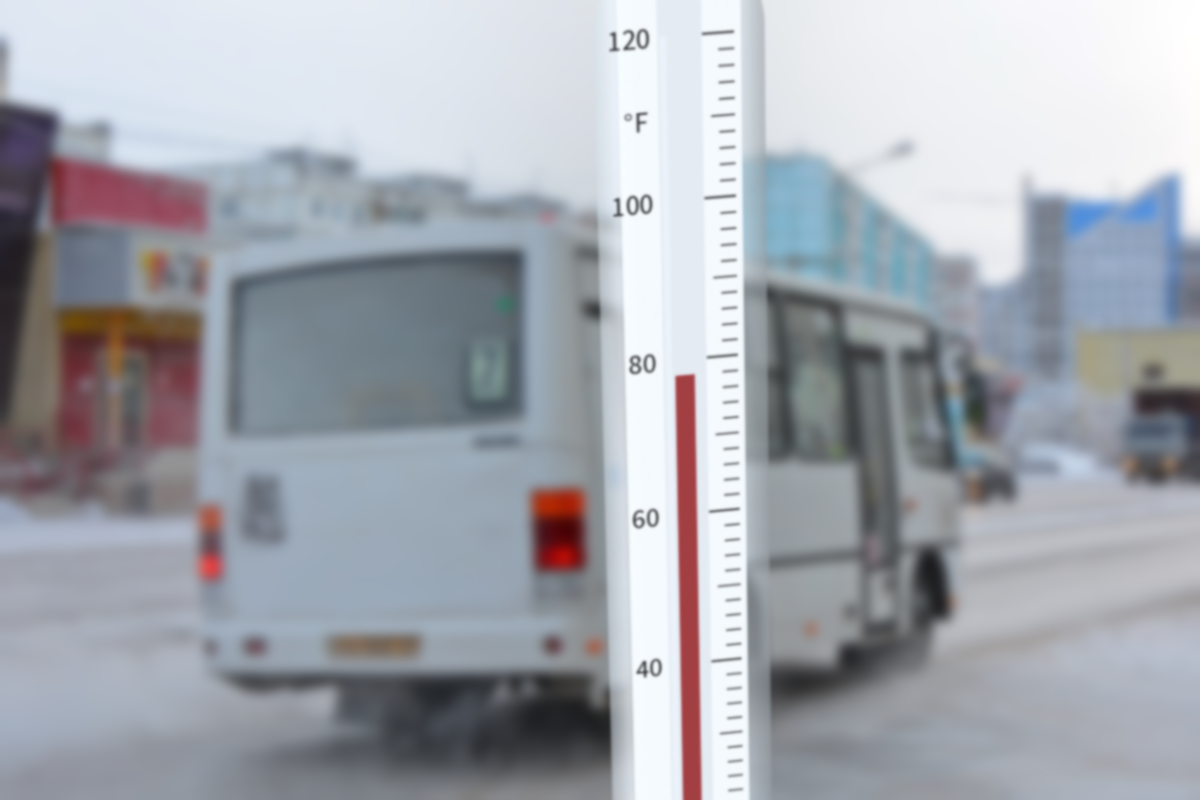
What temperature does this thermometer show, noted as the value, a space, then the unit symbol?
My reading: 78 °F
